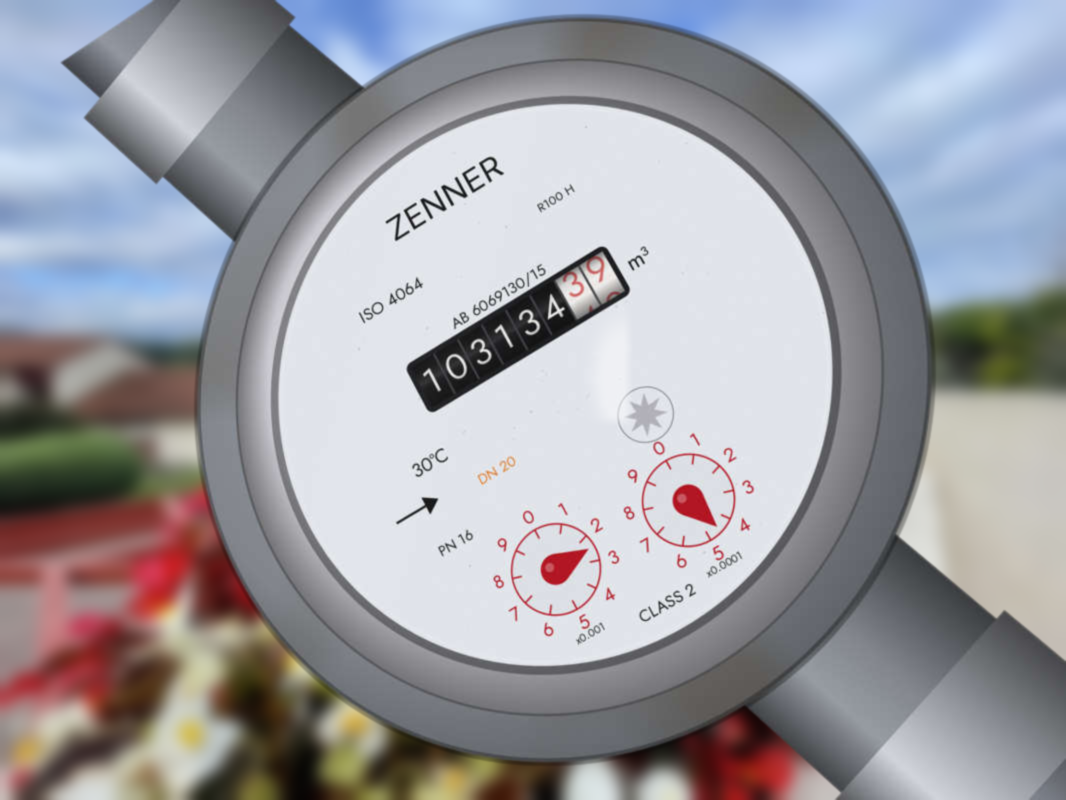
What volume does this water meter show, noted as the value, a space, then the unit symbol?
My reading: 103134.3924 m³
